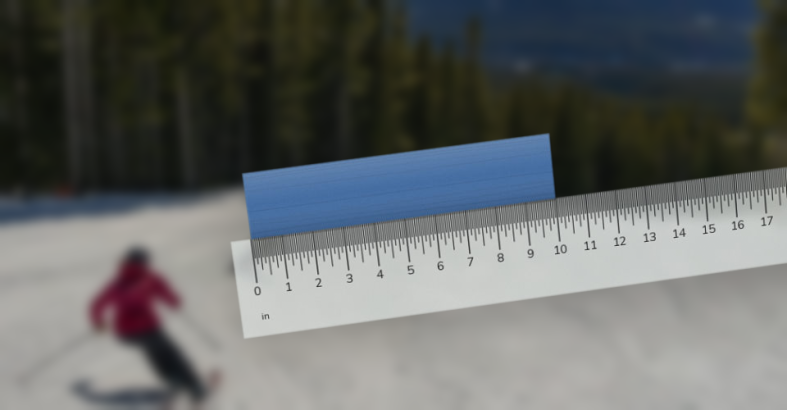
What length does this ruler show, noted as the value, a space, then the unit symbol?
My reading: 10 in
